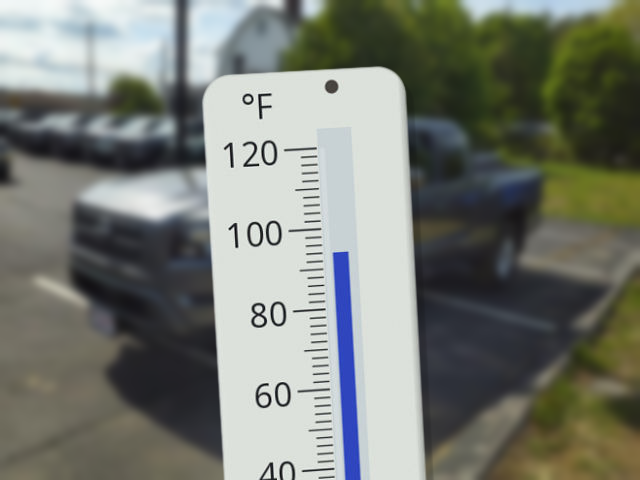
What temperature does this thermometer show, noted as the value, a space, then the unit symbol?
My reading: 94 °F
